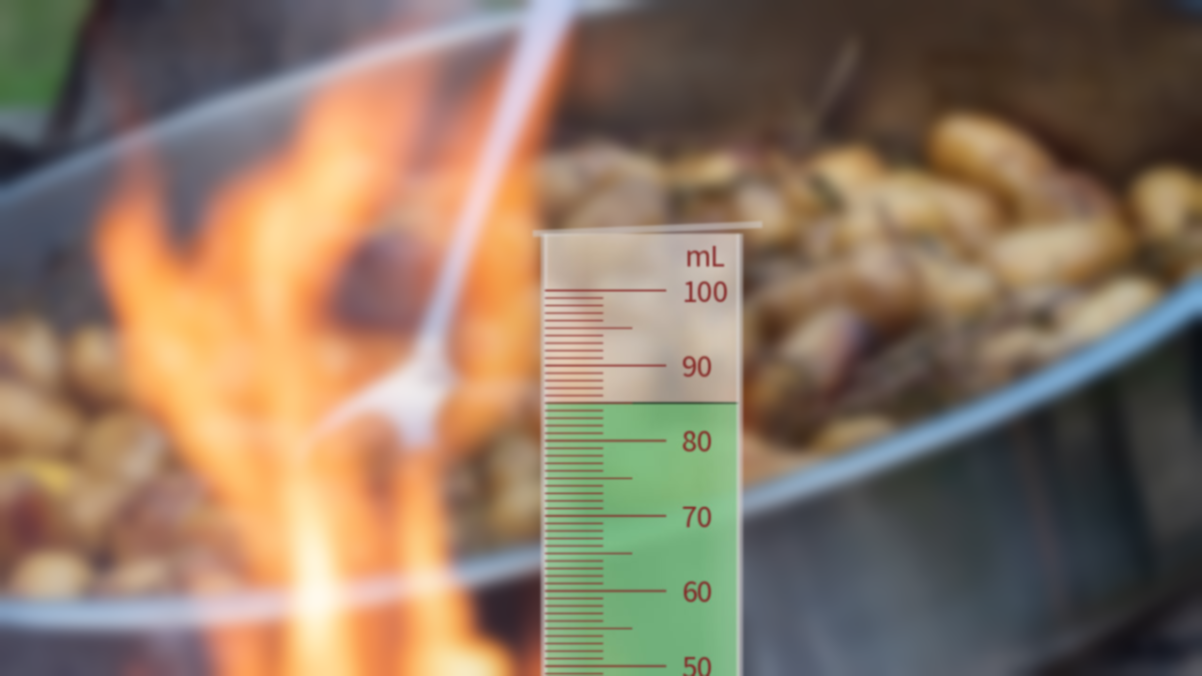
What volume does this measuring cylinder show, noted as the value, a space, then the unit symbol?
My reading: 85 mL
